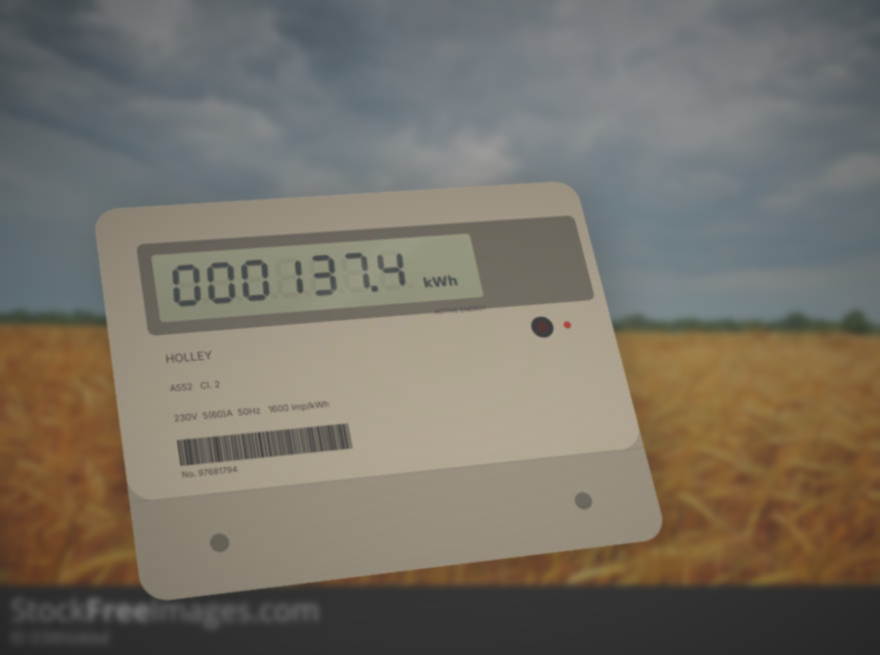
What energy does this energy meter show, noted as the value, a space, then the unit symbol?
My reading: 137.4 kWh
